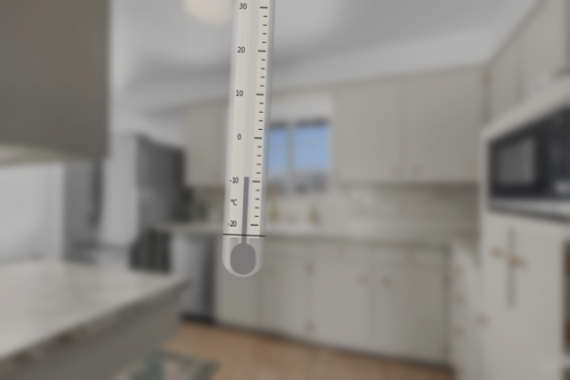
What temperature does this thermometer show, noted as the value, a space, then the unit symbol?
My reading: -9 °C
